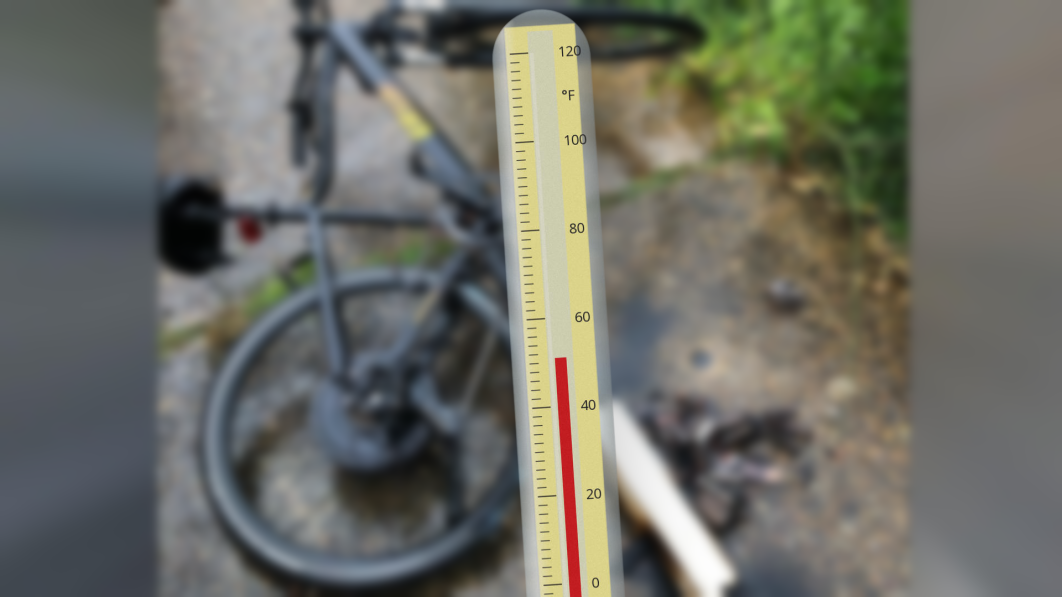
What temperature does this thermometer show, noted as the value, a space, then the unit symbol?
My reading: 51 °F
